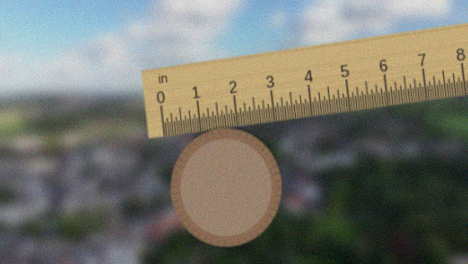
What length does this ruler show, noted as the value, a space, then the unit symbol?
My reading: 3 in
